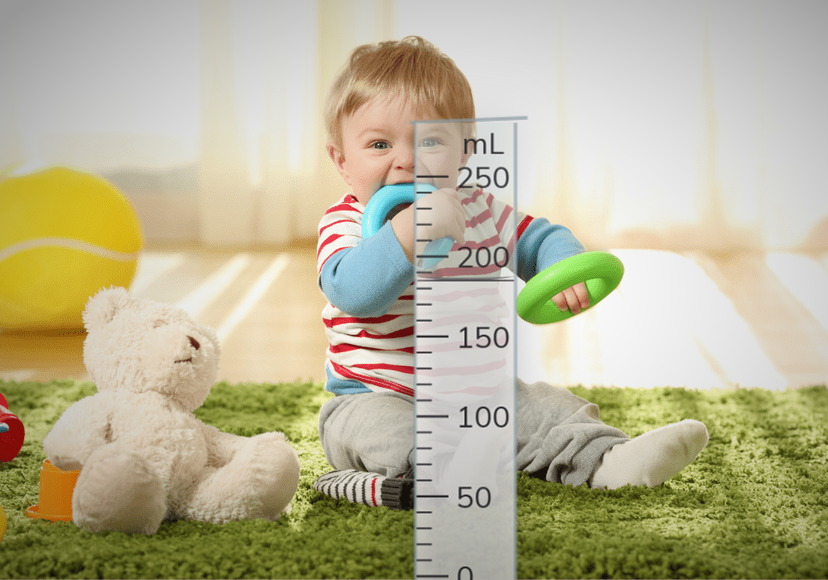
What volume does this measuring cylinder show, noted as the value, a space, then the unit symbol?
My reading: 185 mL
